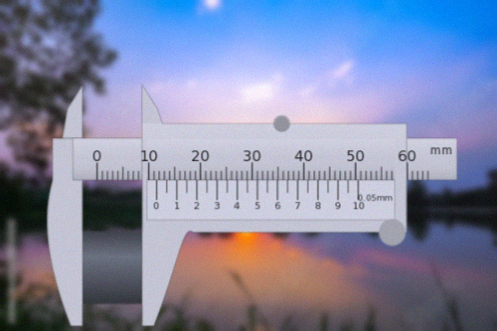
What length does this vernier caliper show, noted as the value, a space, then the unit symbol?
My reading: 11.5 mm
